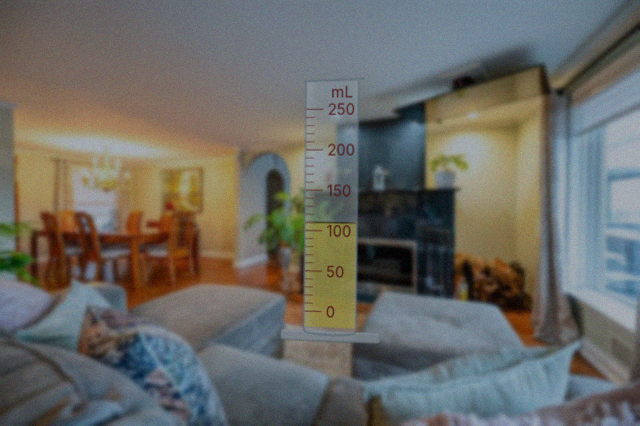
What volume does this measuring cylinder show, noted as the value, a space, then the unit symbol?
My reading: 110 mL
